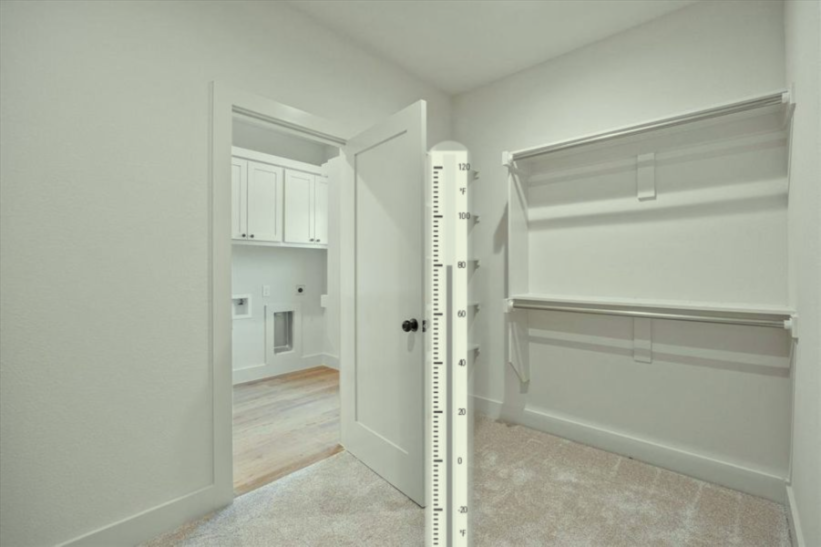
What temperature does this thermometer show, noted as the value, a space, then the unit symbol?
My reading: 80 °F
